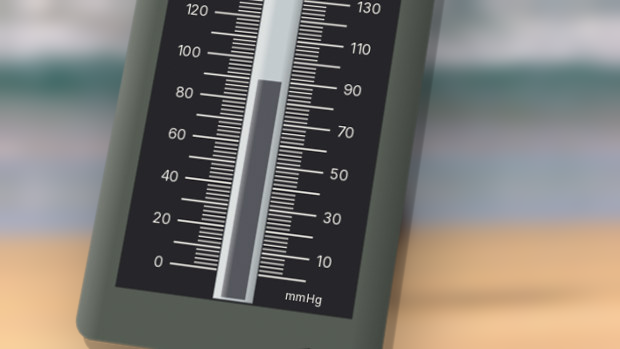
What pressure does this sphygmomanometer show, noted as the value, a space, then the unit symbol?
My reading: 90 mmHg
